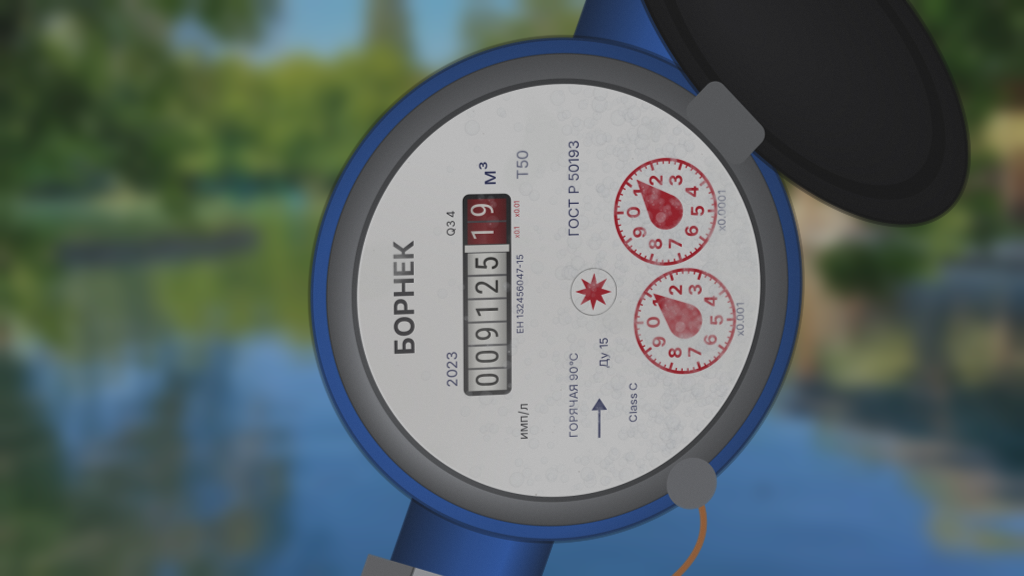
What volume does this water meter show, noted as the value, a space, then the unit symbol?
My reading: 9125.1911 m³
